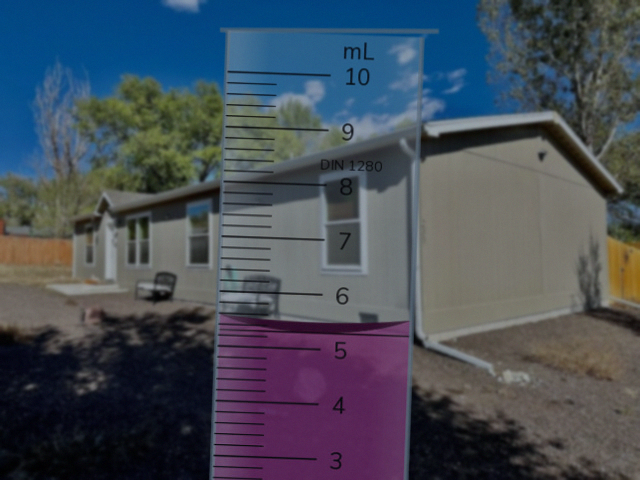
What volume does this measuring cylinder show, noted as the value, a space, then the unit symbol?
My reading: 5.3 mL
